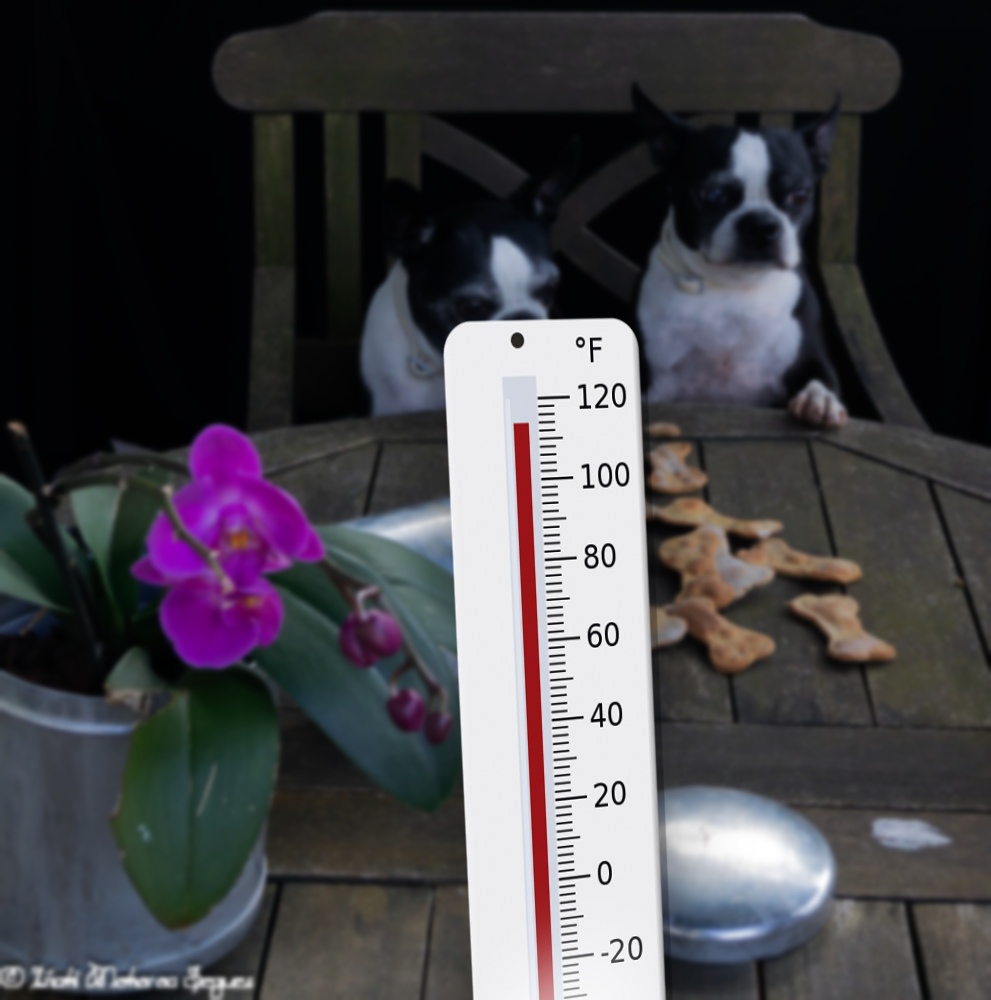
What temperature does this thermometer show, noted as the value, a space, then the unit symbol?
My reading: 114 °F
